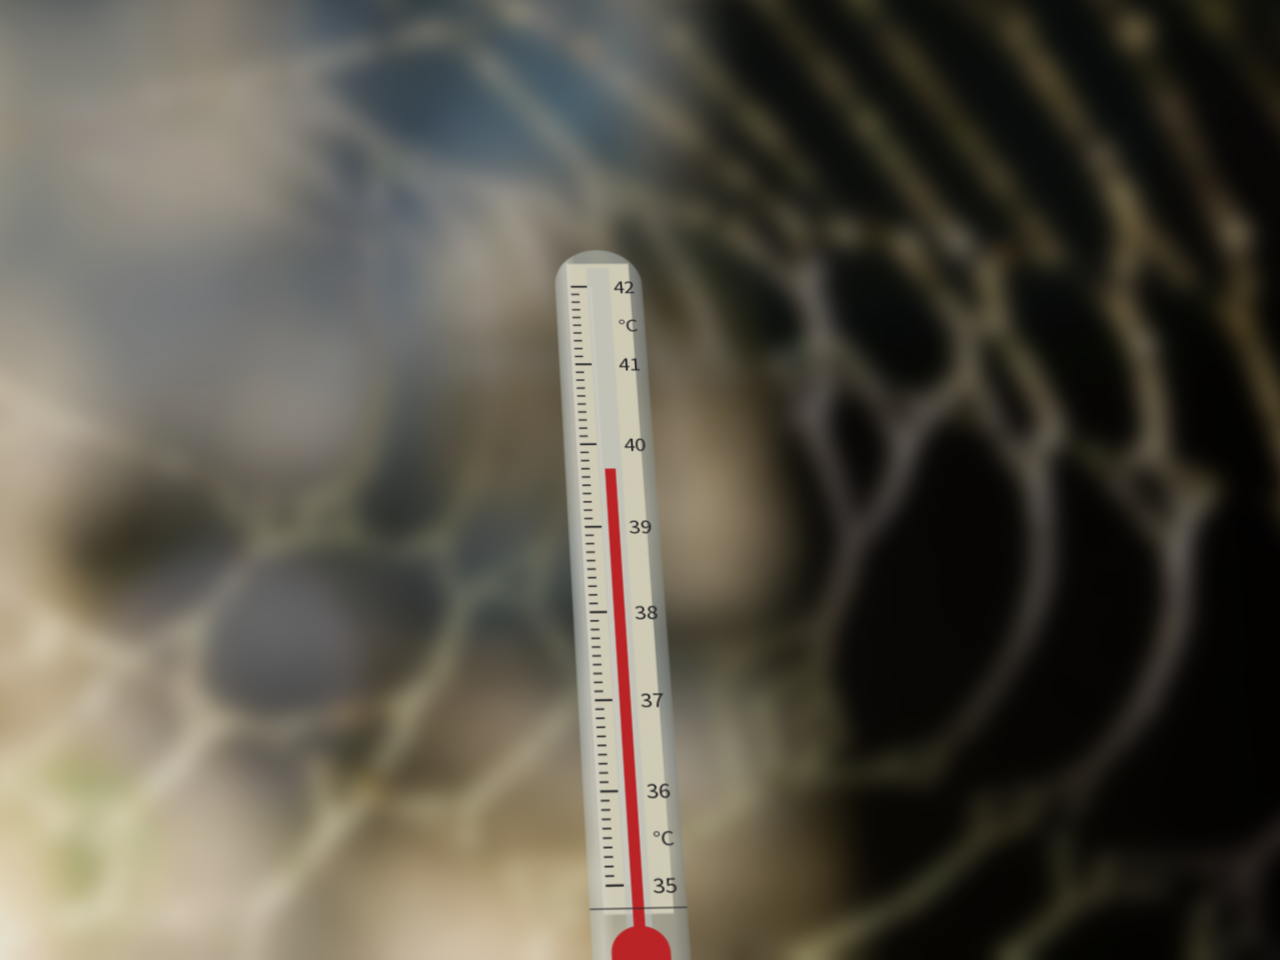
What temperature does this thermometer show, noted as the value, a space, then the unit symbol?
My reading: 39.7 °C
